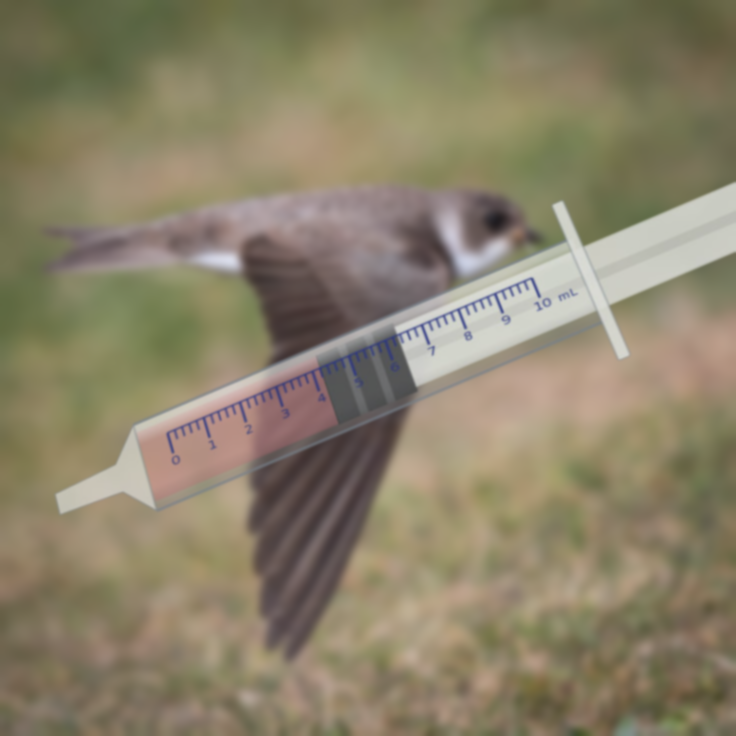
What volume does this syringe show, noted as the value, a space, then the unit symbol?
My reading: 4.2 mL
